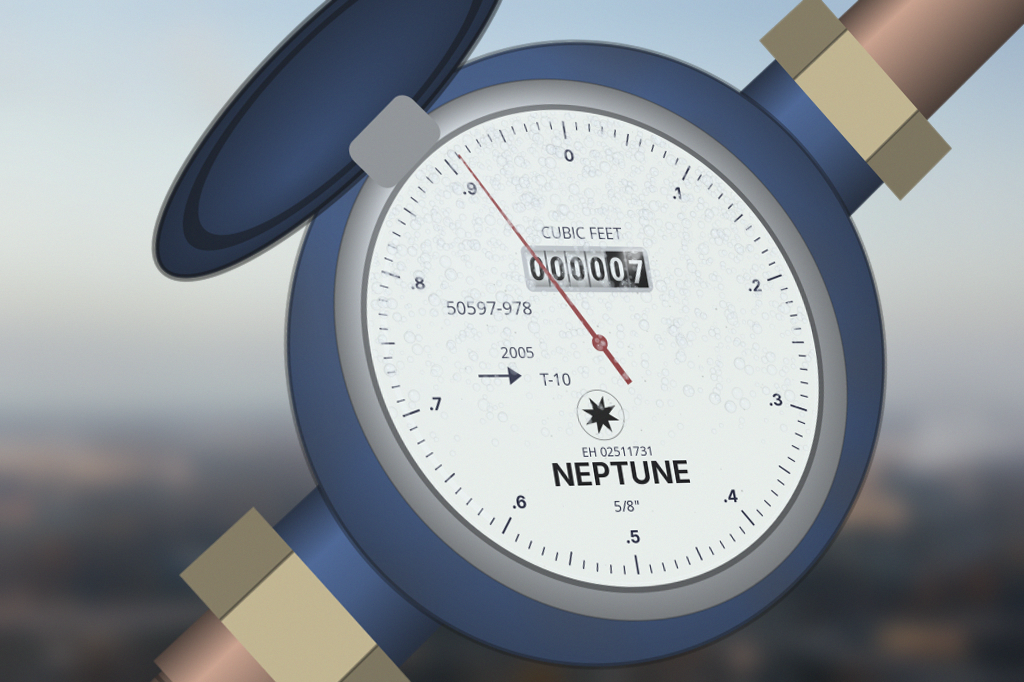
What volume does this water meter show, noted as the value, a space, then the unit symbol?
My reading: 6.91 ft³
